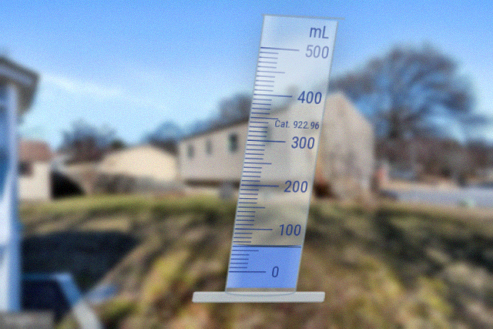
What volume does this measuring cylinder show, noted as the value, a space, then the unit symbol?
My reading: 60 mL
